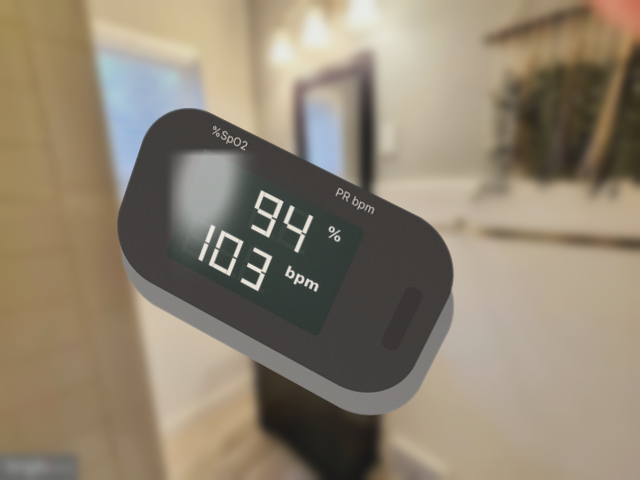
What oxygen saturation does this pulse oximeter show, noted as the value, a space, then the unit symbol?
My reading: 94 %
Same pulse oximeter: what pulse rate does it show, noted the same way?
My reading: 103 bpm
